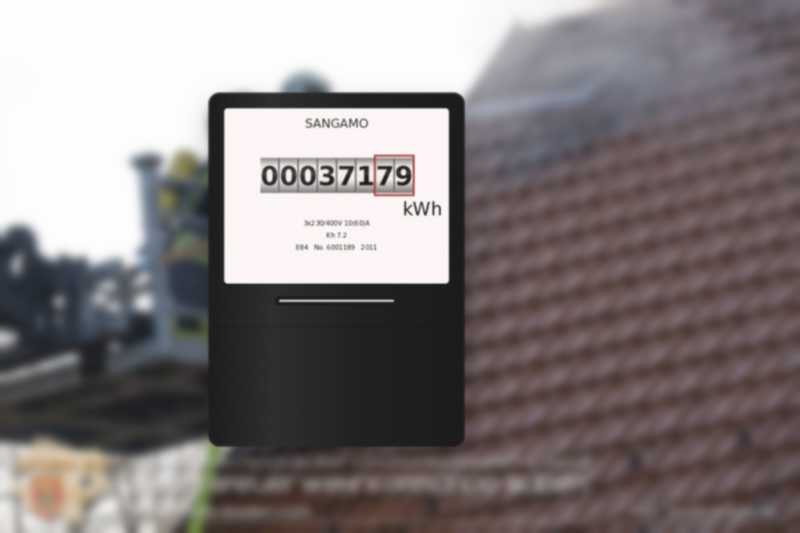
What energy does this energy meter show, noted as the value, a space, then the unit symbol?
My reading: 371.79 kWh
